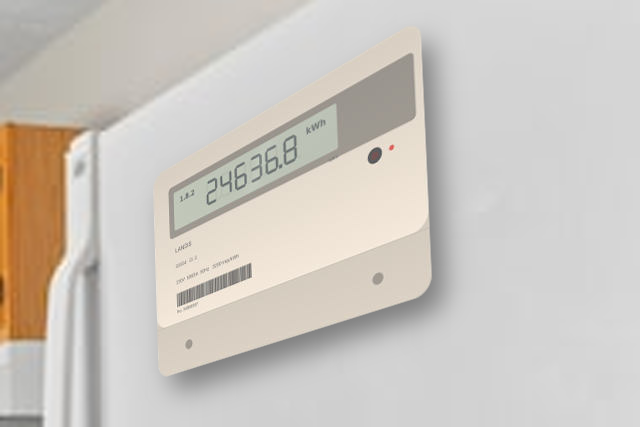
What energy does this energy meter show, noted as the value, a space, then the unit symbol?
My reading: 24636.8 kWh
